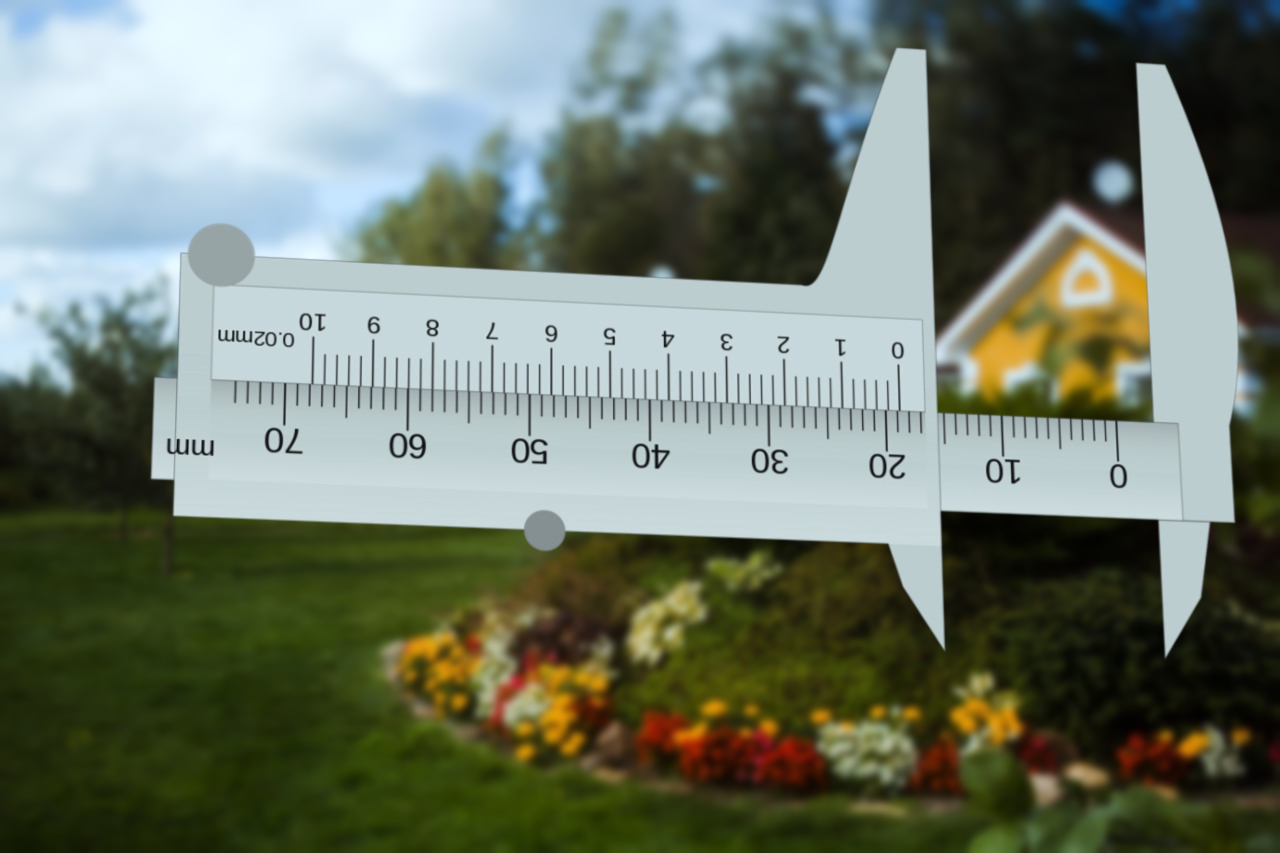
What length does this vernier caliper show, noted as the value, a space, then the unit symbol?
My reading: 18.8 mm
